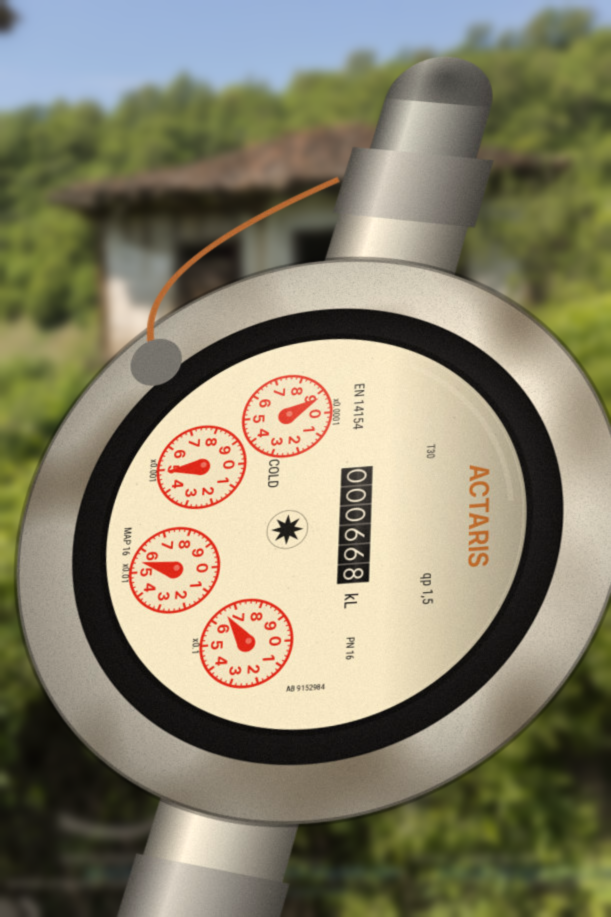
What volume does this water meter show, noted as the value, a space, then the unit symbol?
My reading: 668.6549 kL
